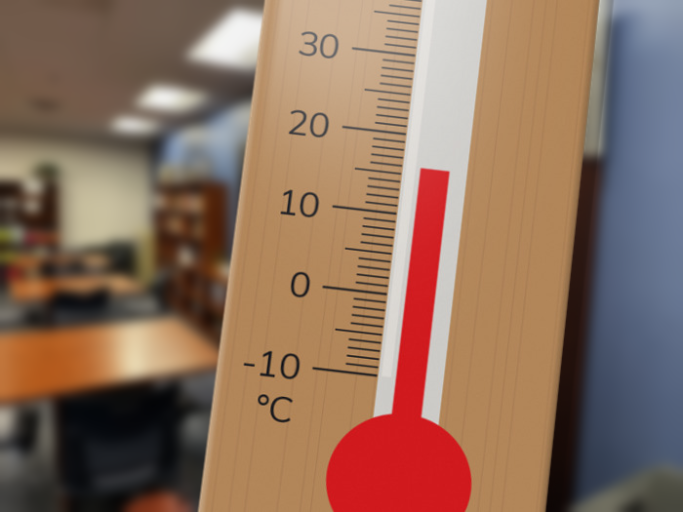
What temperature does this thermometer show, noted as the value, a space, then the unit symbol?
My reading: 16 °C
